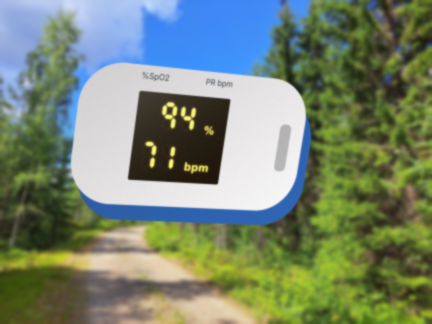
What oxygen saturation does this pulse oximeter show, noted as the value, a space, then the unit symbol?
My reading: 94 %
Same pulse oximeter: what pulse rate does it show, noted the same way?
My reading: 71 bpm
